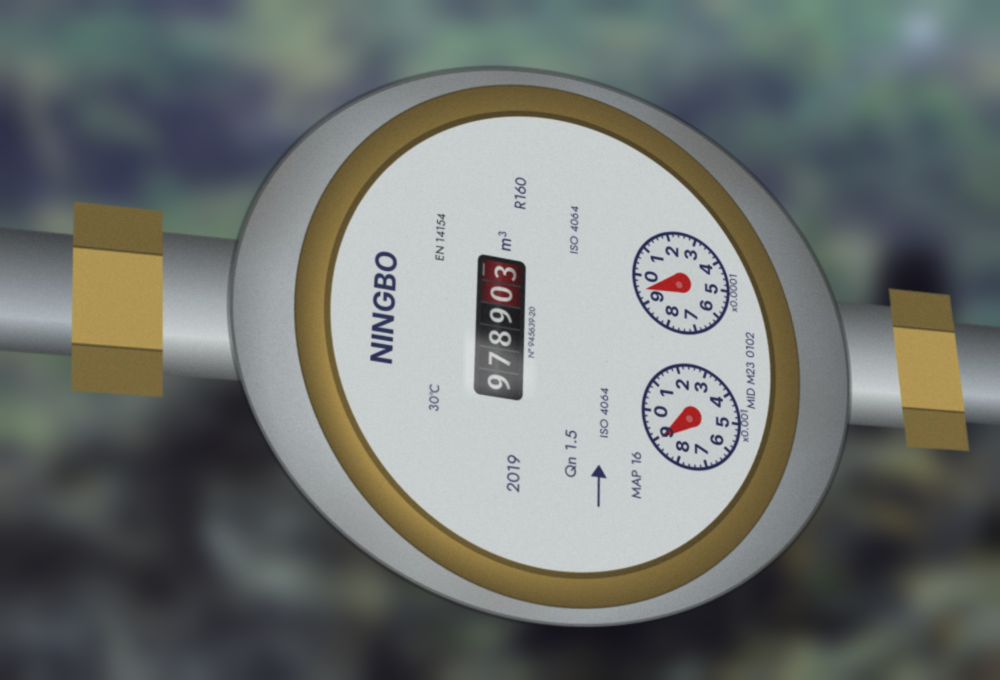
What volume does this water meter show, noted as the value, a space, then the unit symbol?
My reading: 9789.0289 m³
